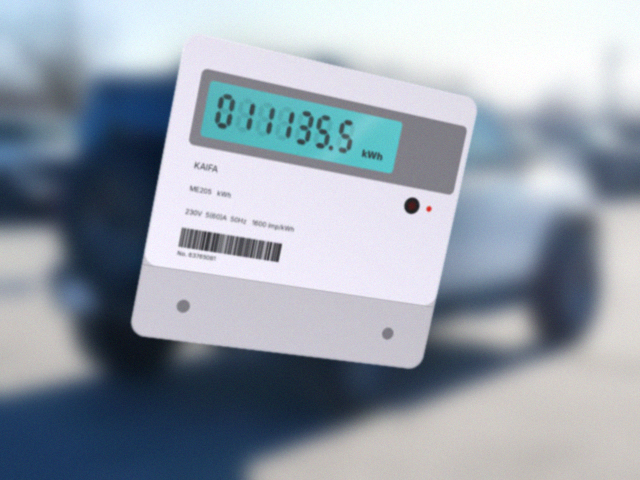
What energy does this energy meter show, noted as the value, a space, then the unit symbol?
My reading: 11135.5 kWh
